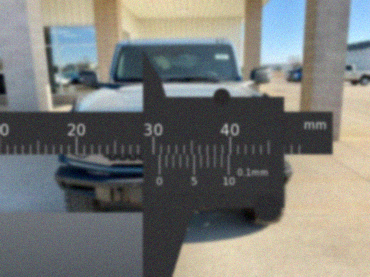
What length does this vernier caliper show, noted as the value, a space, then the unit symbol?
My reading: 30.8 mm
